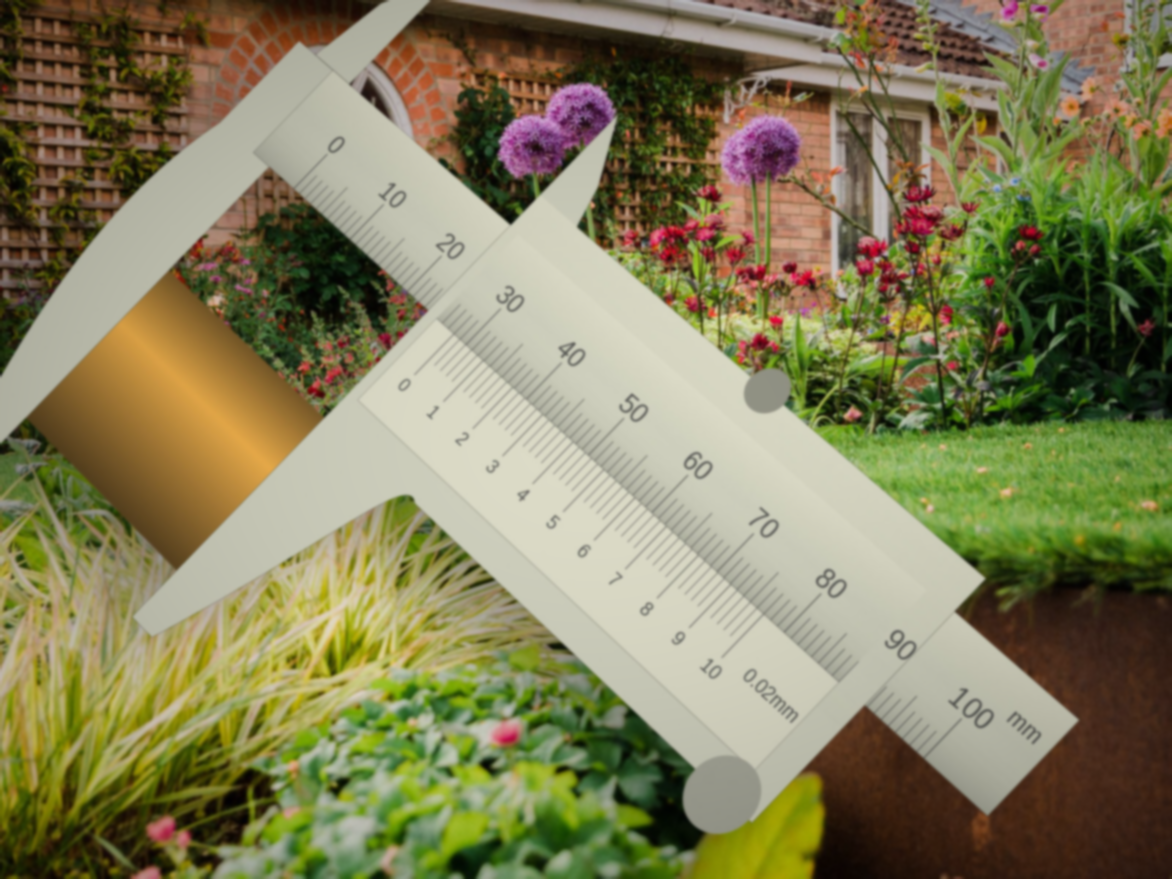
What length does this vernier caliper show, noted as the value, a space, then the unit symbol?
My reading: 28.0 mm
